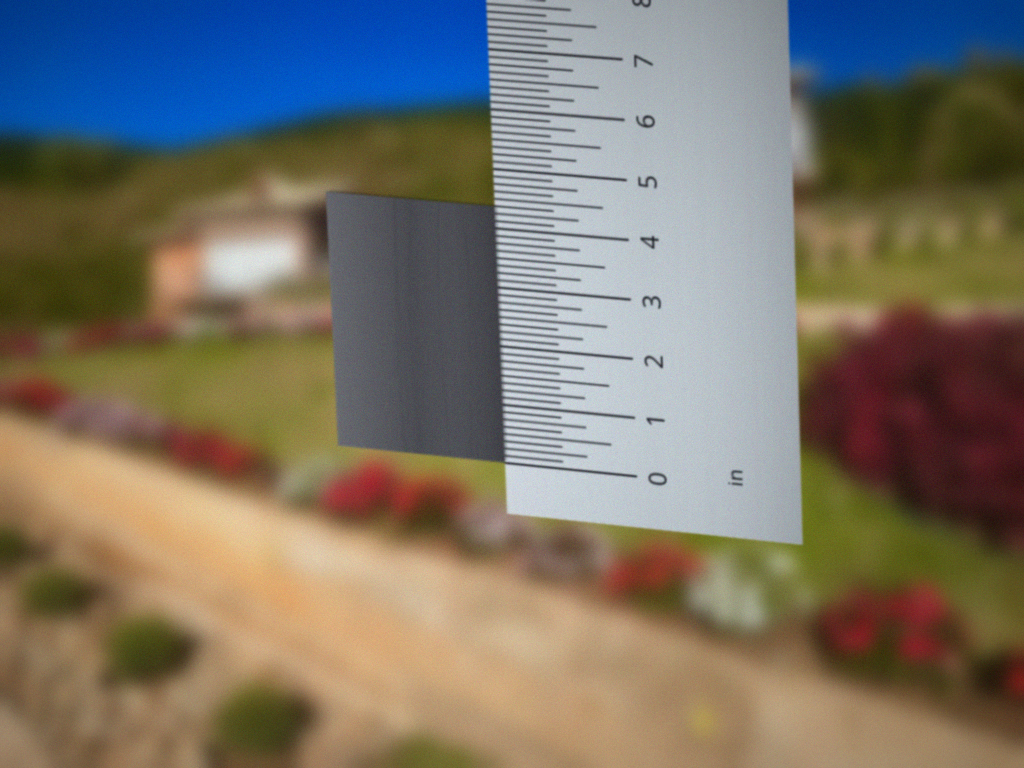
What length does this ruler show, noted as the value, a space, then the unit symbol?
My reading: 4.375 in
